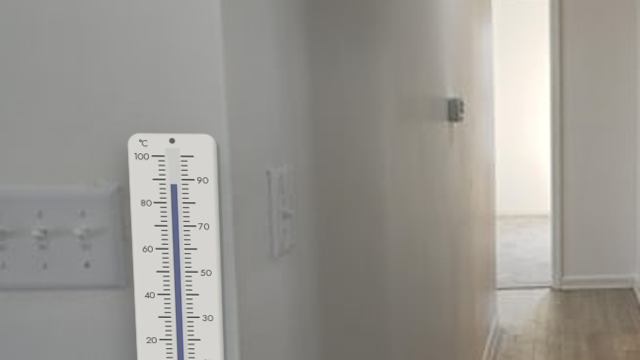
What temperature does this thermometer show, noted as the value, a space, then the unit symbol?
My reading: 88 °C
